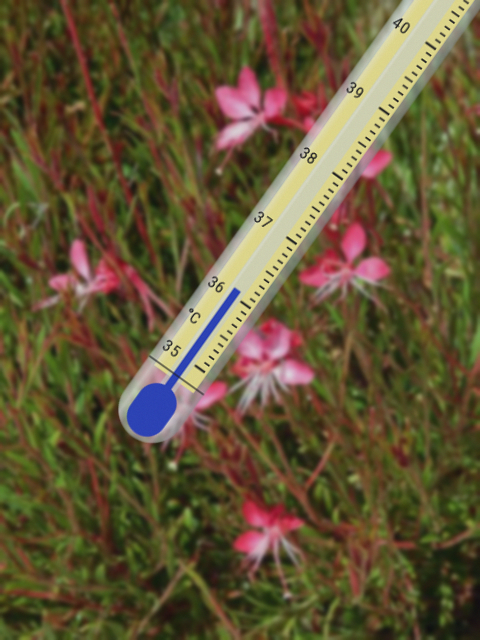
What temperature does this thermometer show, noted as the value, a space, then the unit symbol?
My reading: 36.1 °C
